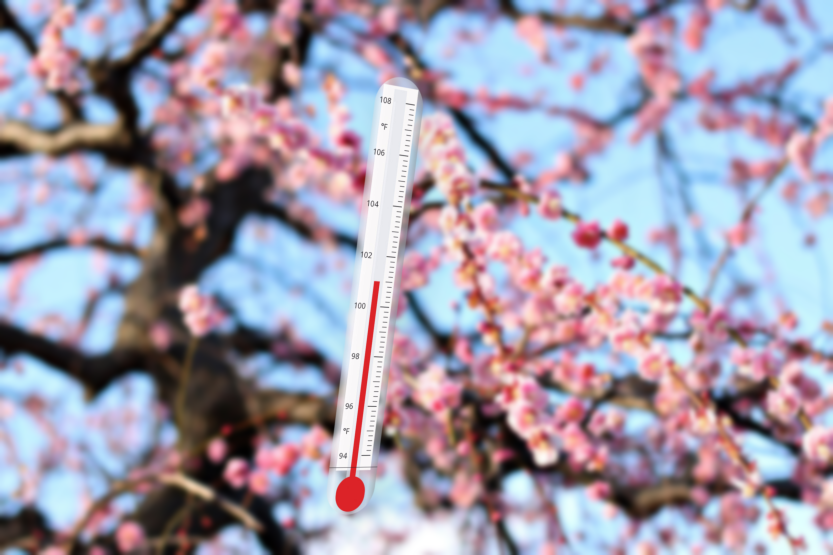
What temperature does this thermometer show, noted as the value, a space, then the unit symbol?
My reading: 101 °F
